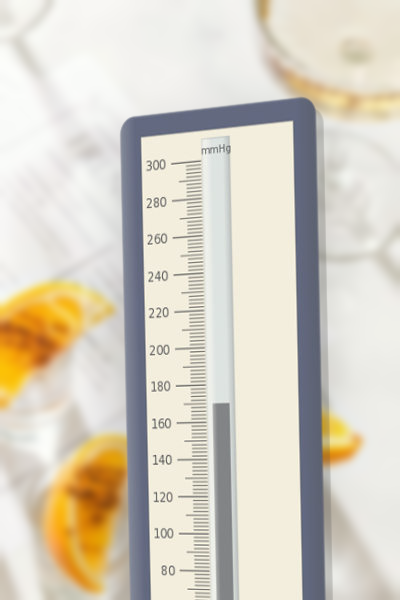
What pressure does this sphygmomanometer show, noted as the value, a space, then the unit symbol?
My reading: 170 mmHg
